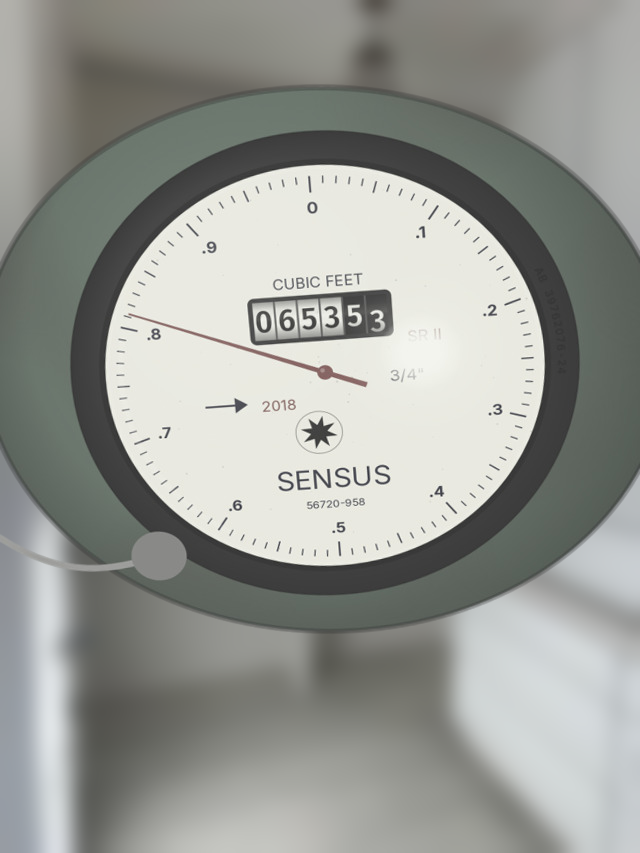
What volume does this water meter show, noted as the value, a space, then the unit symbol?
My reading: 65352.81 ft³
